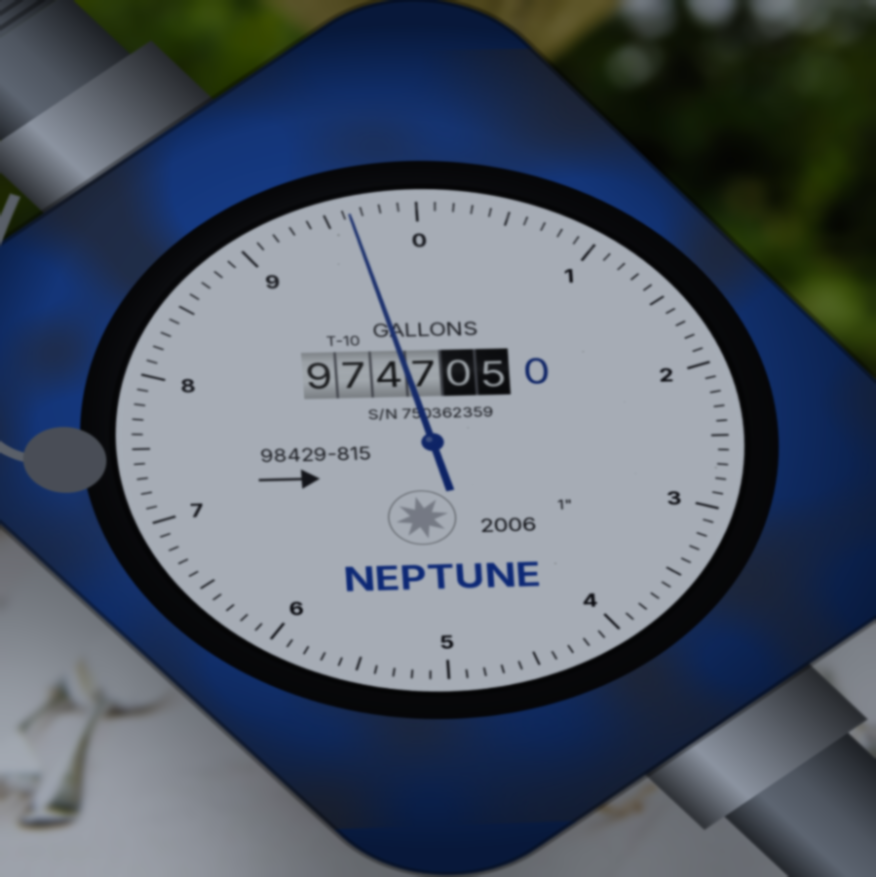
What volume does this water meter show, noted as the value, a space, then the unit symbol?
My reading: 9747049.6 gal
